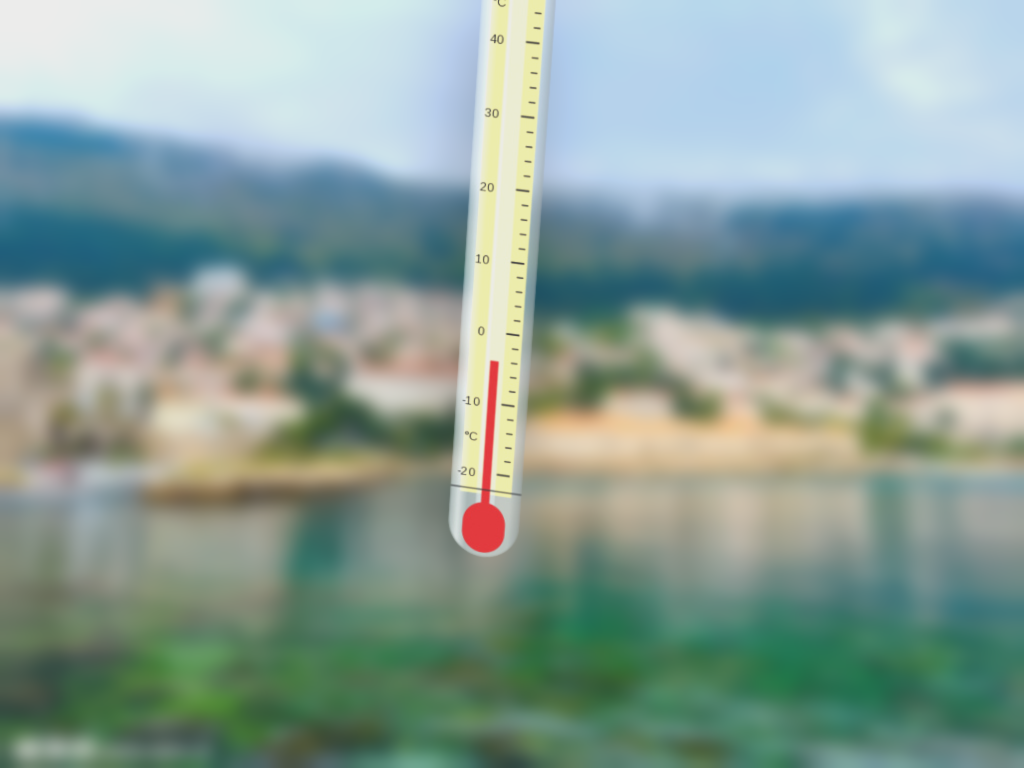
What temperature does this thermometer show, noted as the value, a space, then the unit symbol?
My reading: -4 °C
